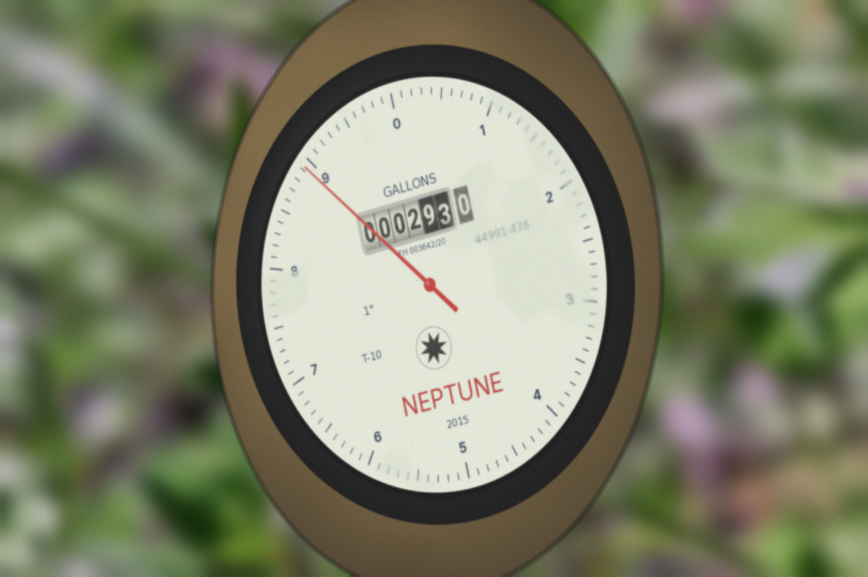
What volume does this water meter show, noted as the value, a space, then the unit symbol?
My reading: 2928.9 gal
